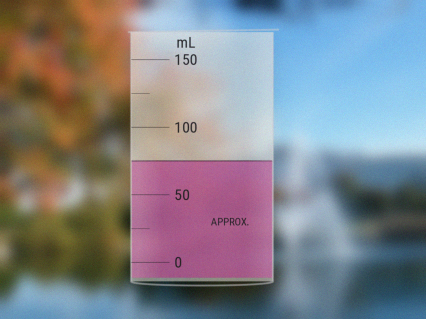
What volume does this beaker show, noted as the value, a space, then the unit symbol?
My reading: 75 mL
